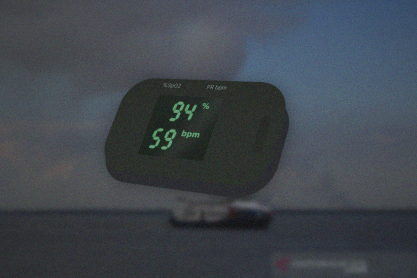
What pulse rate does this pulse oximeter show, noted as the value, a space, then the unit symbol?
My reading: 59 bpm
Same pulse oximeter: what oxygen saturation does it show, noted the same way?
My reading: 94 %
